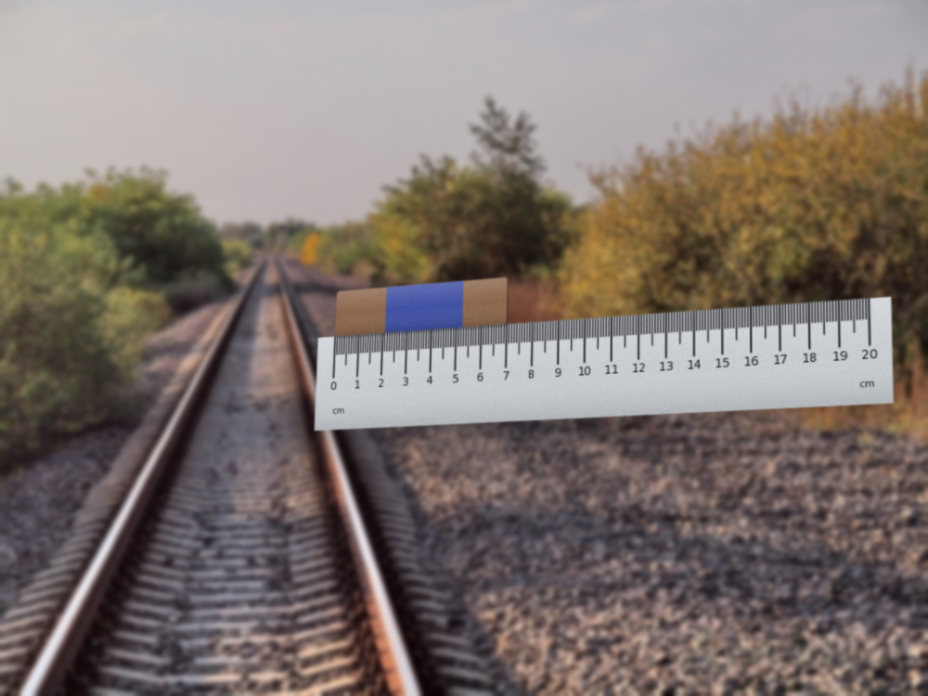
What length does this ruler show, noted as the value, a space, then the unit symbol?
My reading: 7 cm
